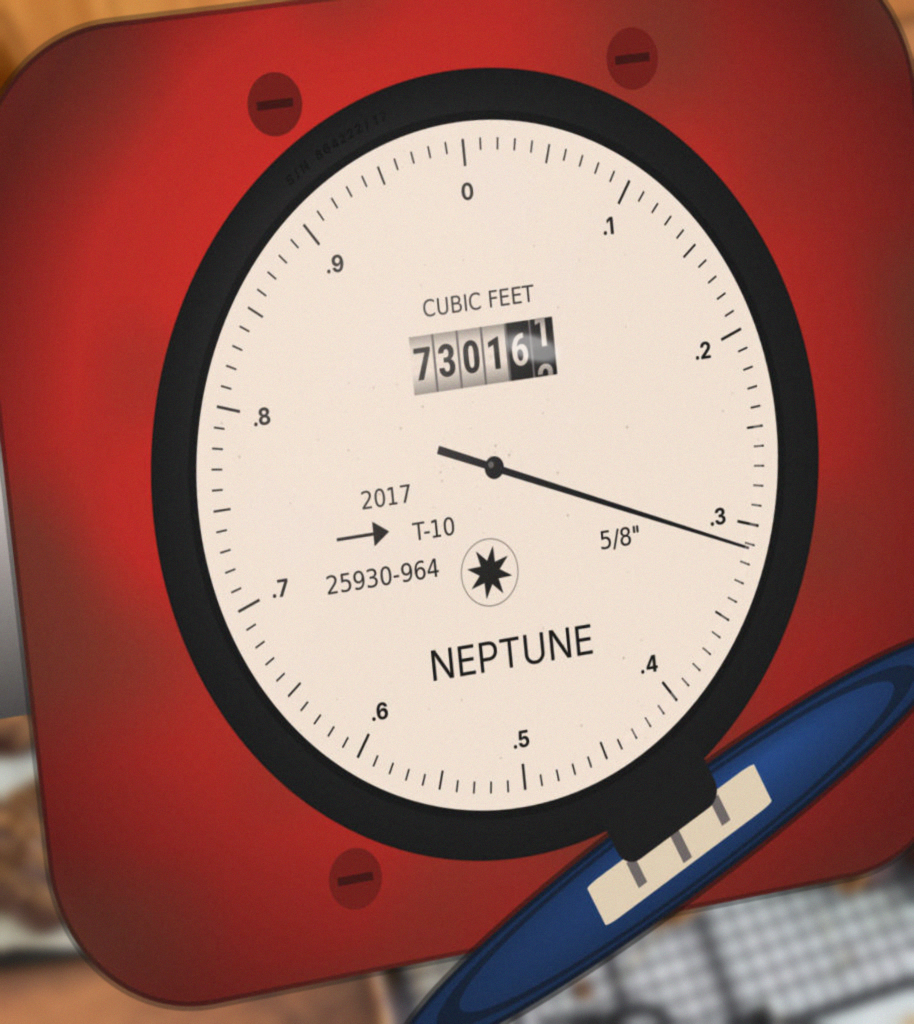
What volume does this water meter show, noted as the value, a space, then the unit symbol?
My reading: 730161.31 ft³
